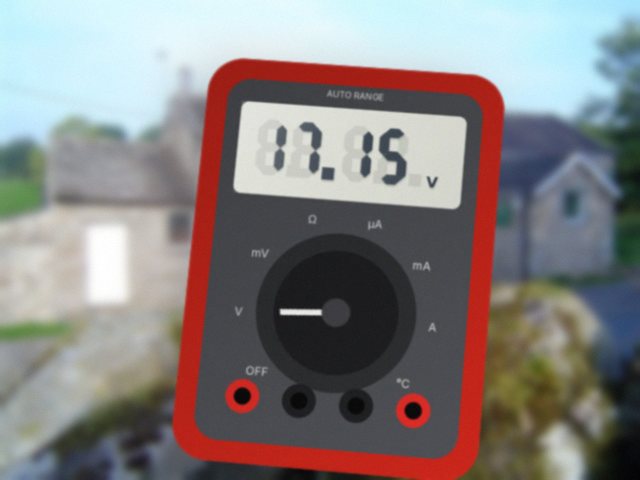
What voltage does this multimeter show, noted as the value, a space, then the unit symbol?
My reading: 17.15 V
